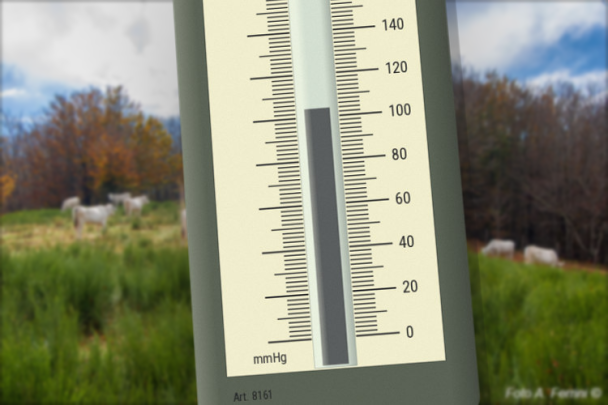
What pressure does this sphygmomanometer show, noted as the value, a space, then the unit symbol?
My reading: 104 mmHg
